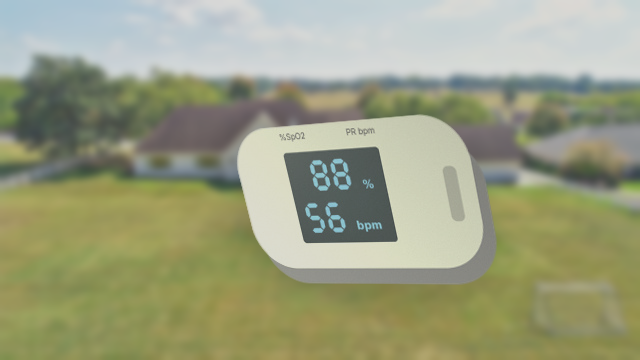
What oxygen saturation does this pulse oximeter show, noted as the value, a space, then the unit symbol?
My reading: 88 %
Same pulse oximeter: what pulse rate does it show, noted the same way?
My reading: 56 bpm
